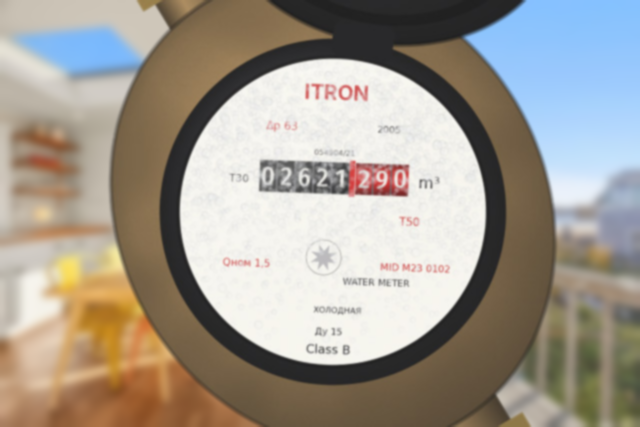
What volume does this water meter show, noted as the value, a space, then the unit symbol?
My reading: 2621.290 m³
